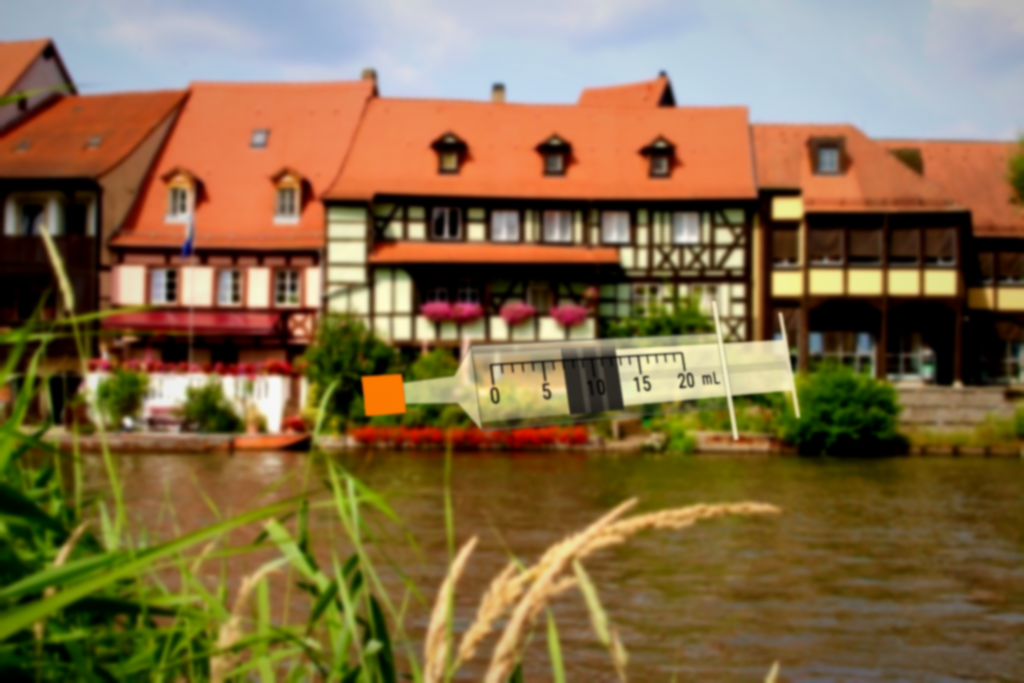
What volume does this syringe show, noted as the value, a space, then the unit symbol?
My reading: 7 mL
